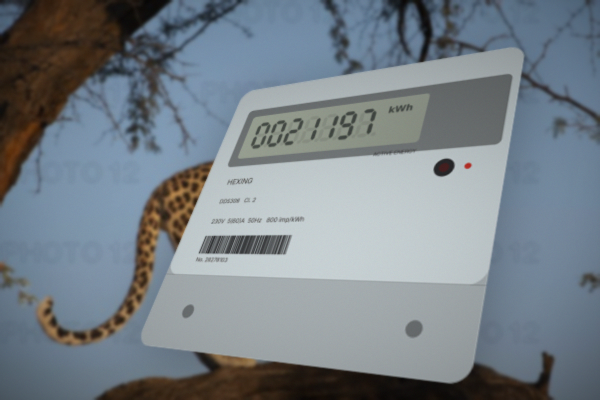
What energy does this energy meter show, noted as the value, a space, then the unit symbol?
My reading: 21197 kWh
